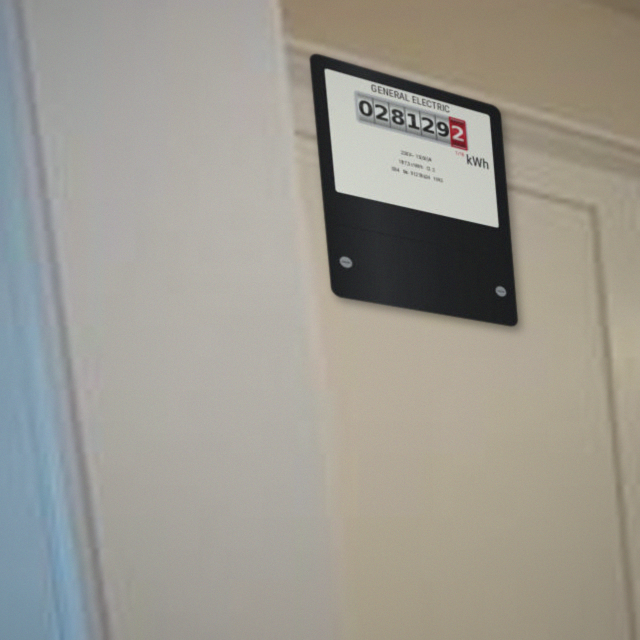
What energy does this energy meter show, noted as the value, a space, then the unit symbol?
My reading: 28129.2 kWh
